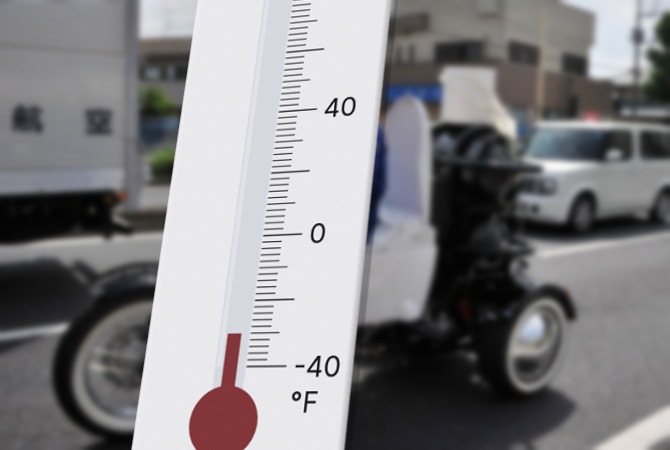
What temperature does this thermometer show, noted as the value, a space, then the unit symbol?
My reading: -30 °F
